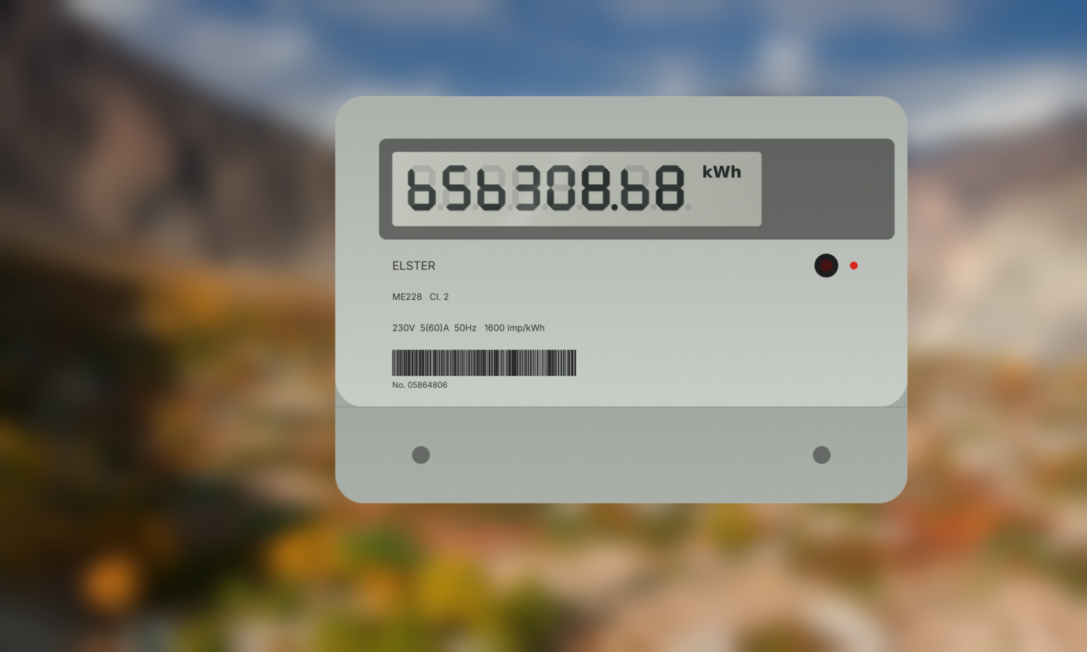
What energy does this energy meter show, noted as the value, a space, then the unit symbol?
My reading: 656308.68 kWh
